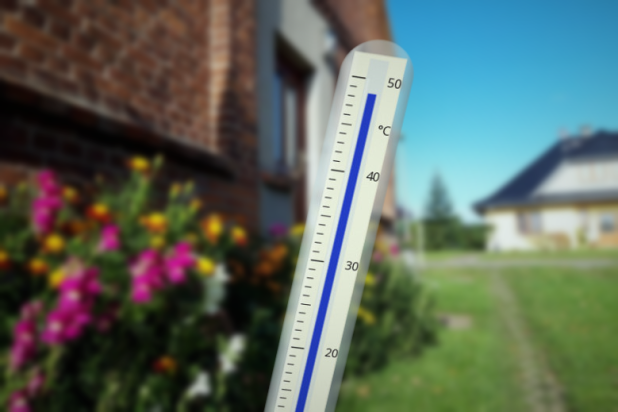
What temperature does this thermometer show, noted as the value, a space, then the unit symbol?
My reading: 48.5 °C
